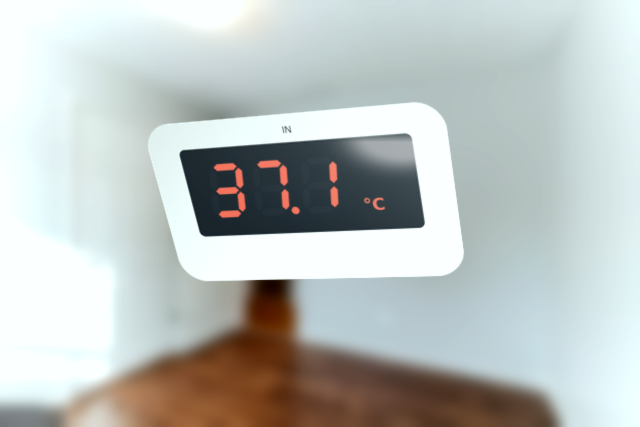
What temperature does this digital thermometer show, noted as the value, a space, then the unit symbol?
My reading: 37.1 °C
